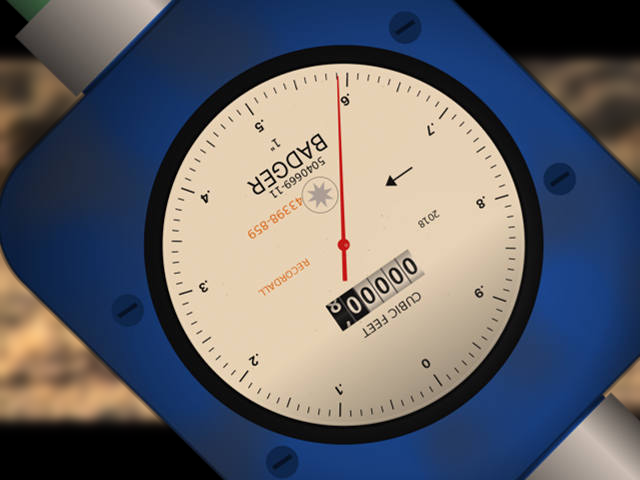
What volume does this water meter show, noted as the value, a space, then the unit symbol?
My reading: 7.59 ft³
